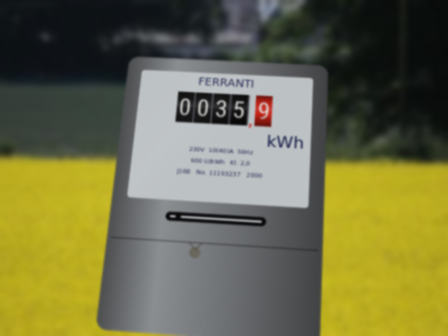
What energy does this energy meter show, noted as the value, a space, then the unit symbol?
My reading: 35.9 kWh
